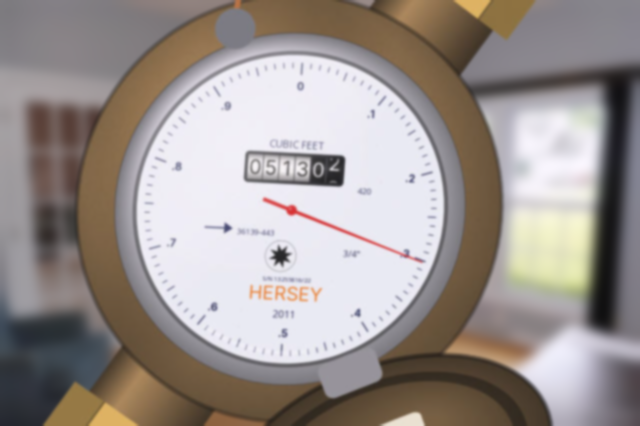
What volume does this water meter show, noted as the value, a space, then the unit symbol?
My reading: 51302.30 ft³
